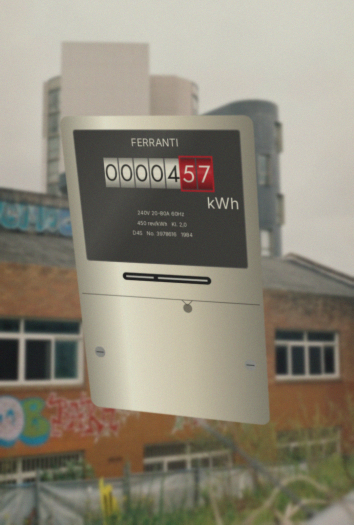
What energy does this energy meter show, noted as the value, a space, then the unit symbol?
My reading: 4.57 kWh
